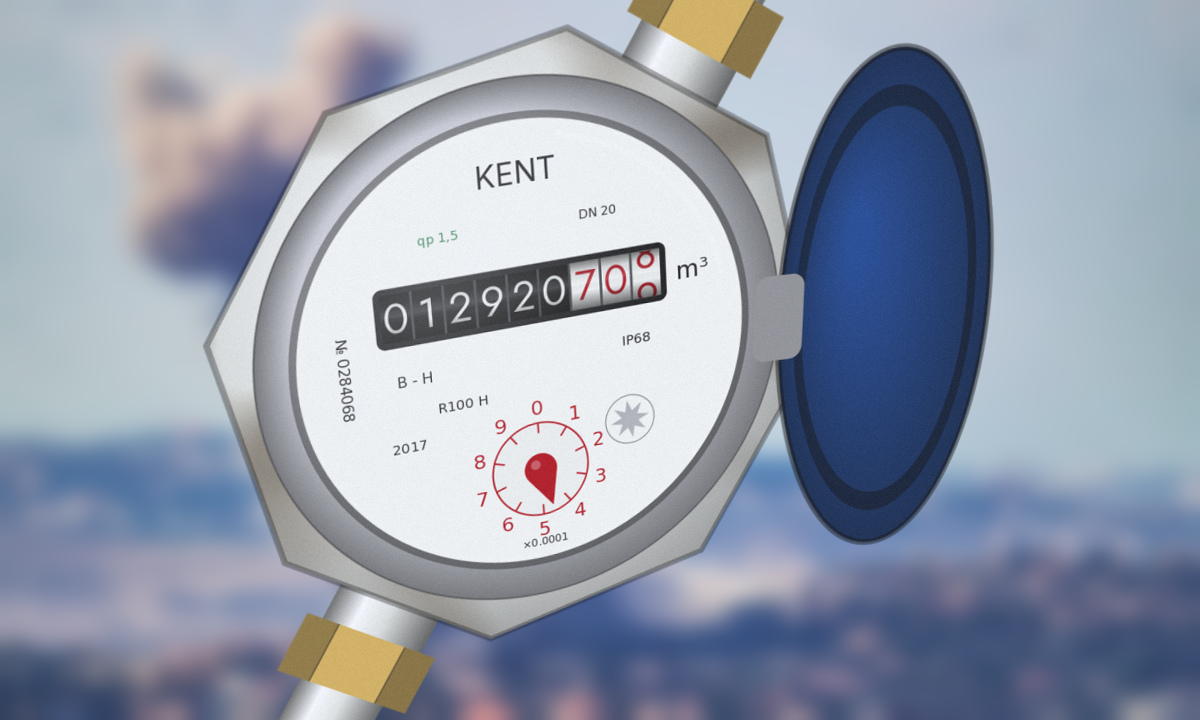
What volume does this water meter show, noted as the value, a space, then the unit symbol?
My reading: 12920.7084 m³
